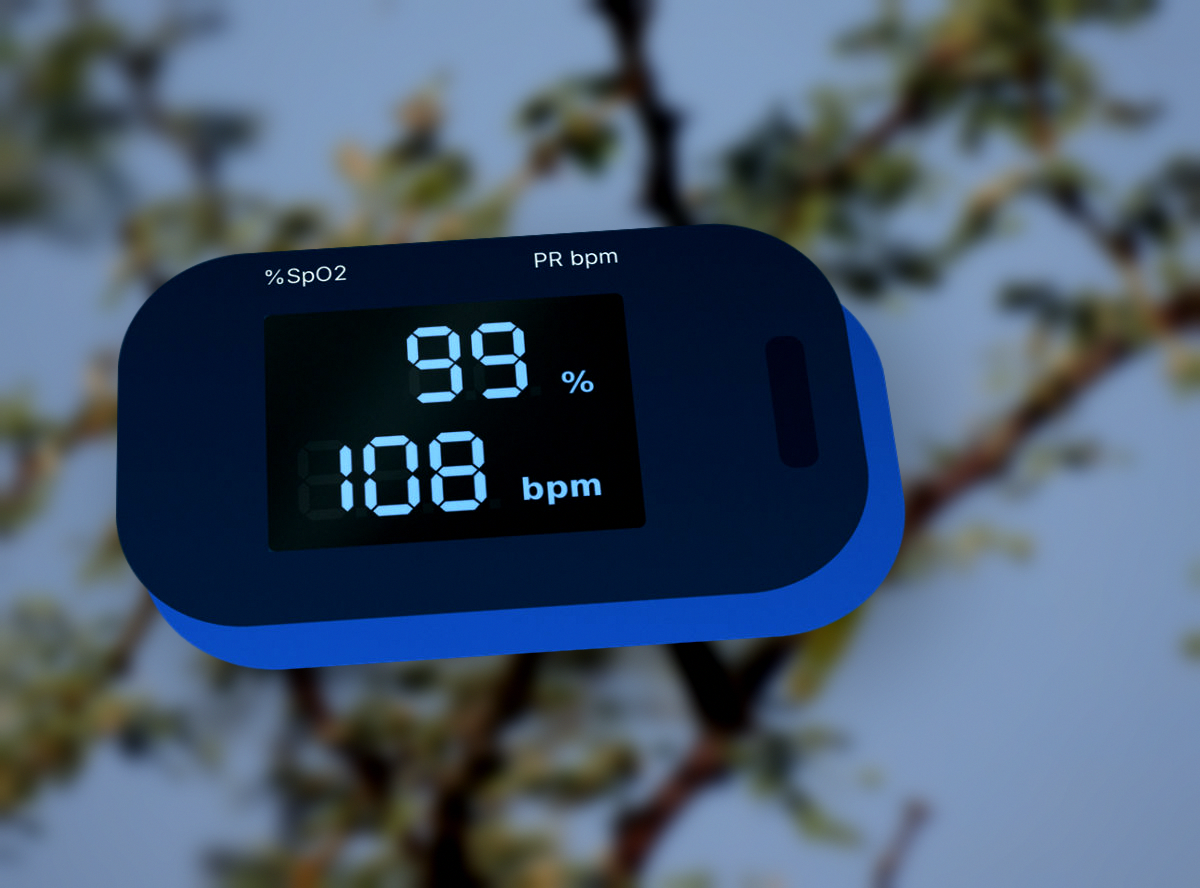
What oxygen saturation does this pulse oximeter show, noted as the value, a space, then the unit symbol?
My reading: 99 %
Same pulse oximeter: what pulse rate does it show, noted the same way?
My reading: 108 bpm
